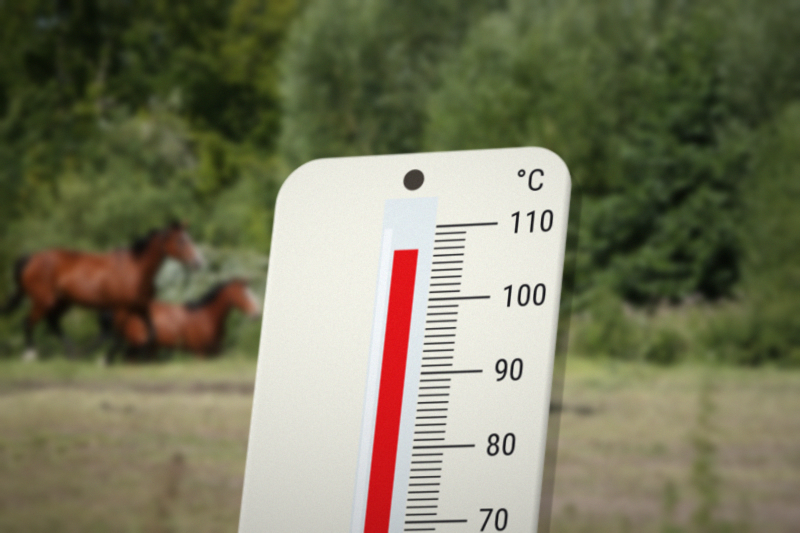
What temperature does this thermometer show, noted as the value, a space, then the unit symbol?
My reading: 107 °C
